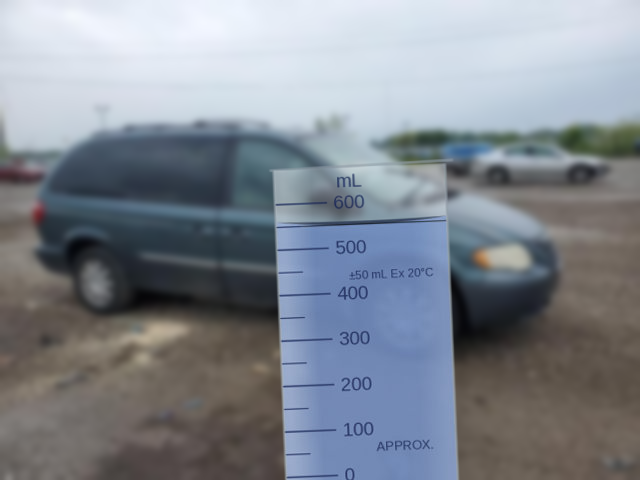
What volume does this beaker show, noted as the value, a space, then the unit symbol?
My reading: 550 mL
